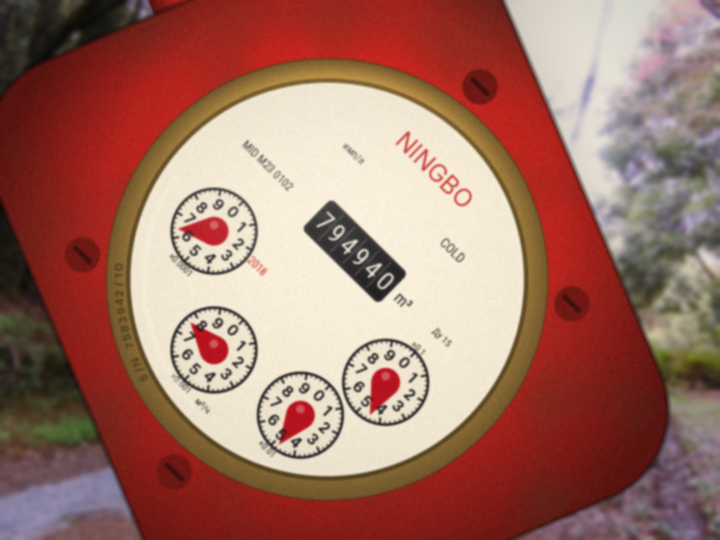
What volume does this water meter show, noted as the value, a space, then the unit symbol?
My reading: 794940.4476 m³
